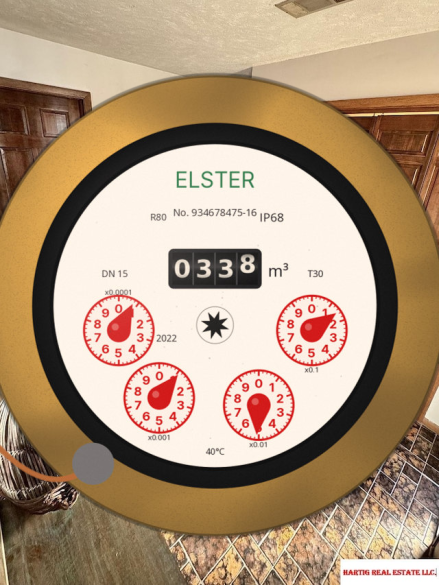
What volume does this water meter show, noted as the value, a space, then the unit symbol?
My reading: 338.1510 m³
